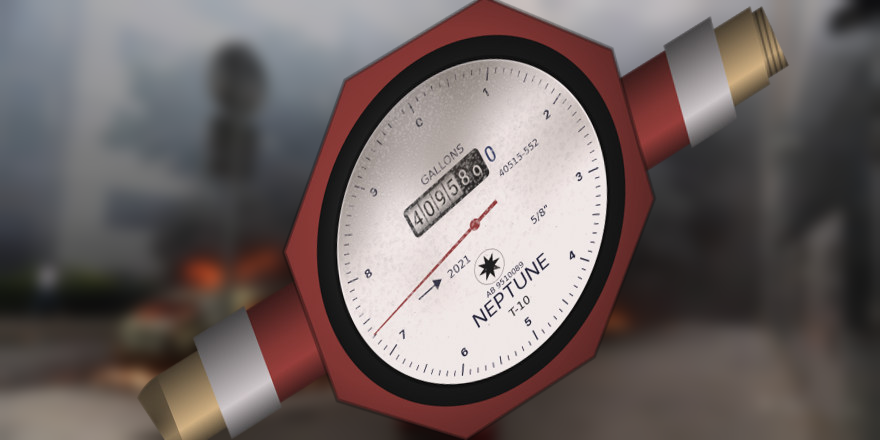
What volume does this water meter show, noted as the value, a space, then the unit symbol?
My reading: 4095887.3 gal
